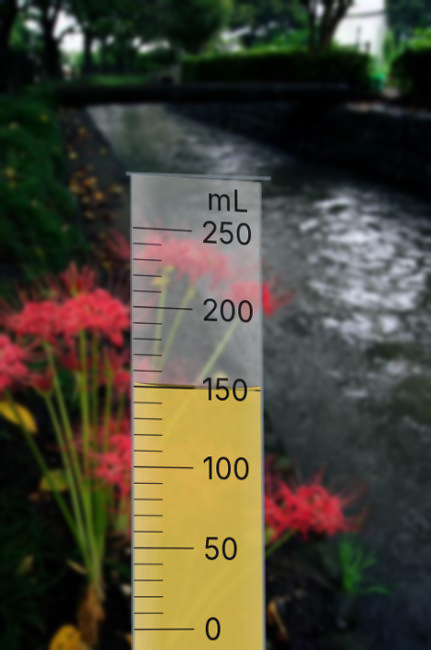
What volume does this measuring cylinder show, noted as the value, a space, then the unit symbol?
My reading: 150 mL
